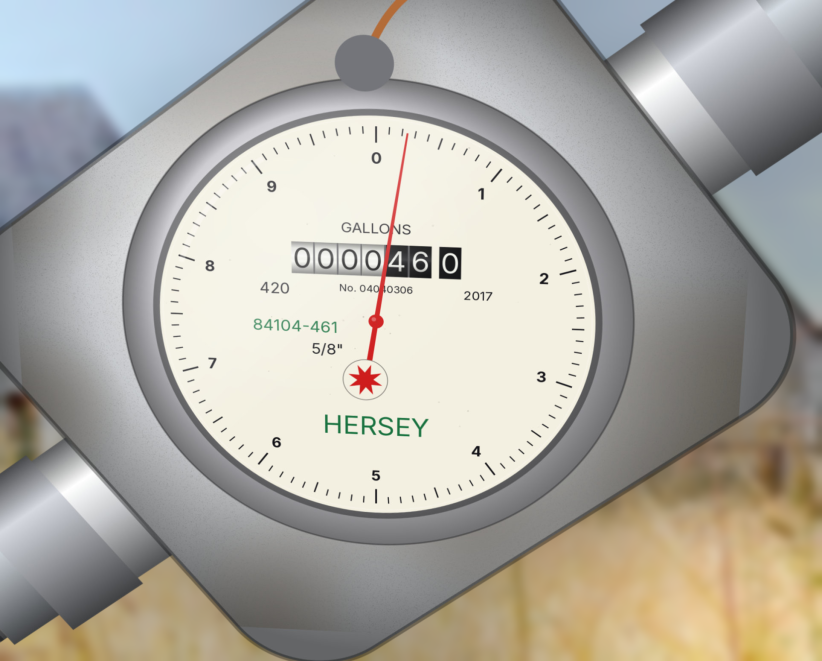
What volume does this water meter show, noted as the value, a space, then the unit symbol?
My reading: 460.2 gal
